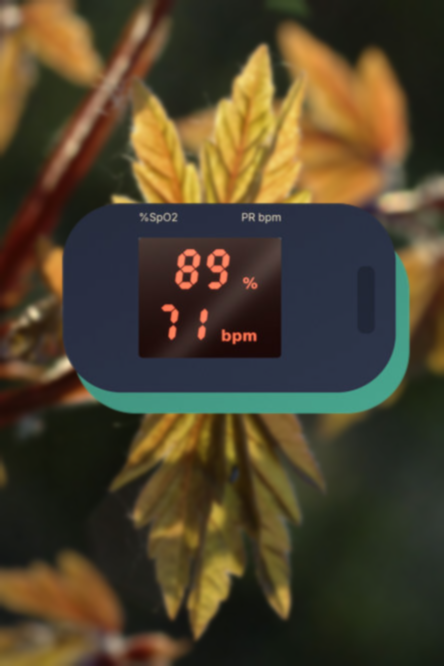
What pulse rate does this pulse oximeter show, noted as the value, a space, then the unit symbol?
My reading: 71 bpm
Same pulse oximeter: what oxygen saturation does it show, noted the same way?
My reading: 89 %
